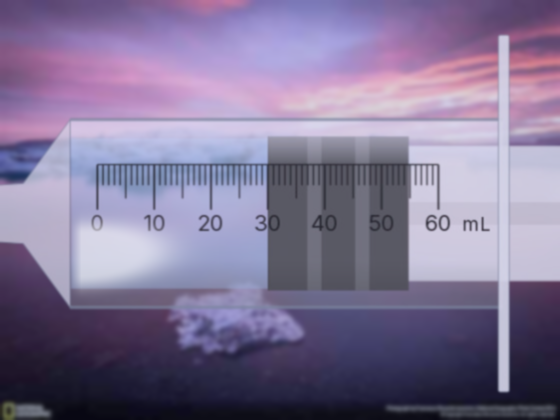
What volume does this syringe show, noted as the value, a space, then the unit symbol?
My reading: 30 mL
